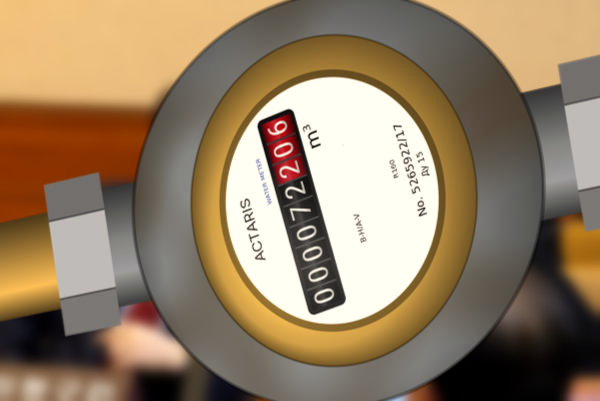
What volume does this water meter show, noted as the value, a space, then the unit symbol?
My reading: 72.206 m³
